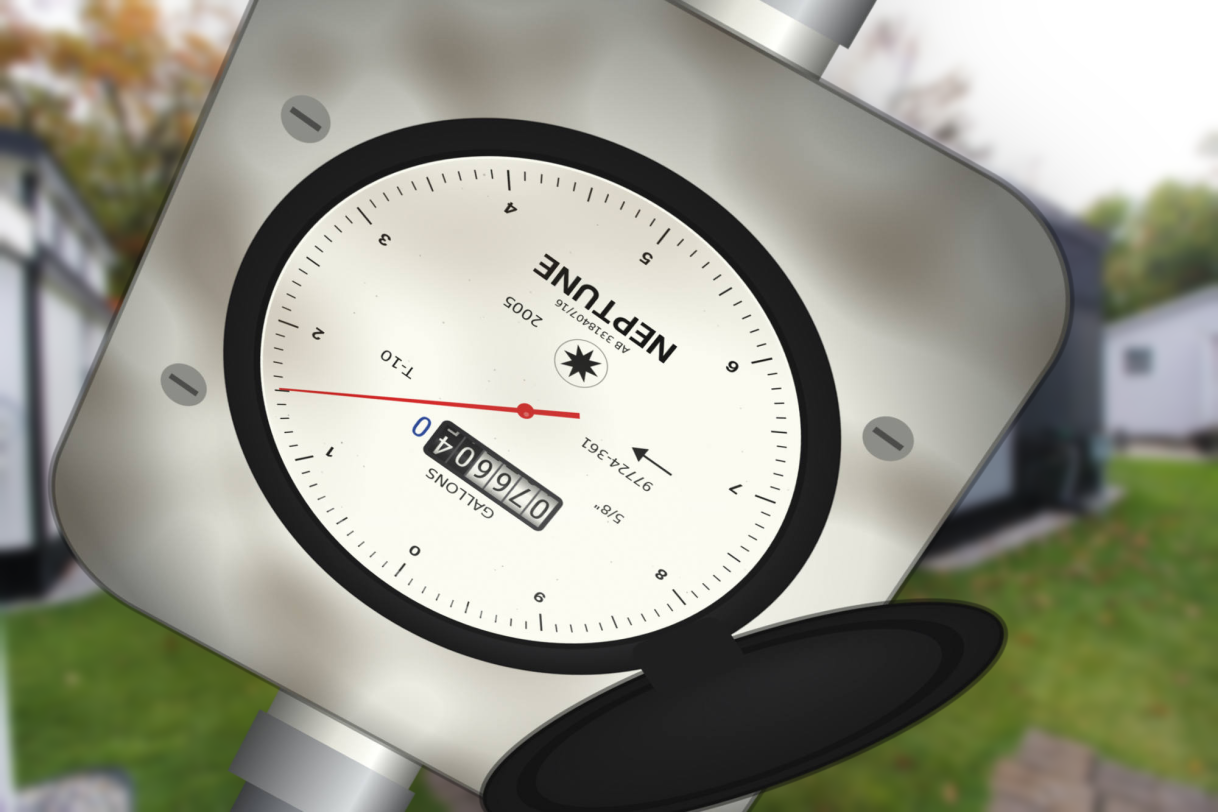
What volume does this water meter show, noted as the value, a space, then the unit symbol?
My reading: 766041.5 gal
